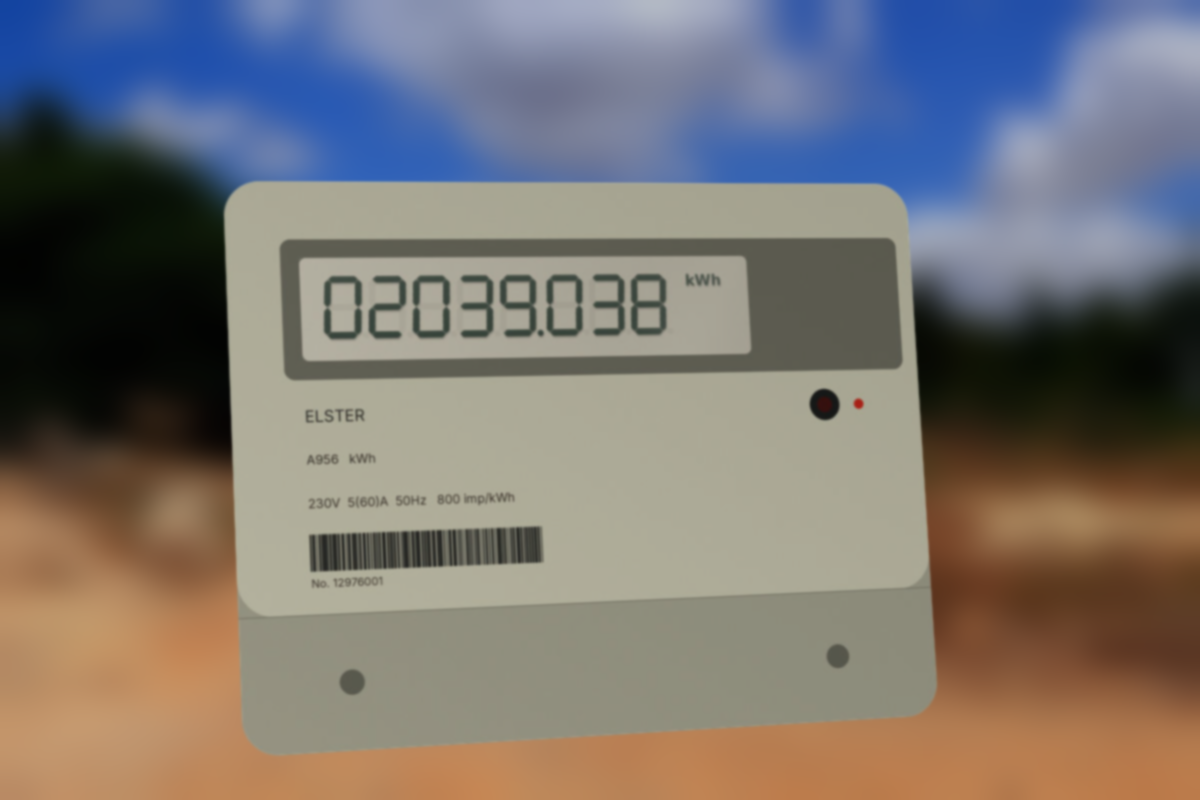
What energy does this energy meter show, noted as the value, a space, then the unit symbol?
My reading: 2039.038 kWh
